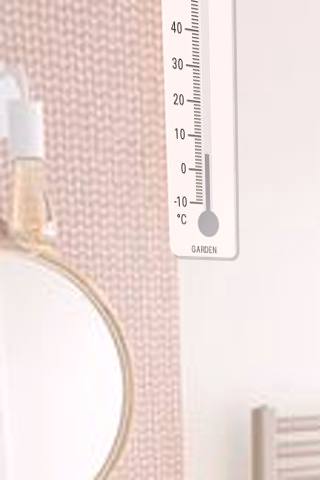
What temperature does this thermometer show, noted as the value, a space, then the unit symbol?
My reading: 5 °C
